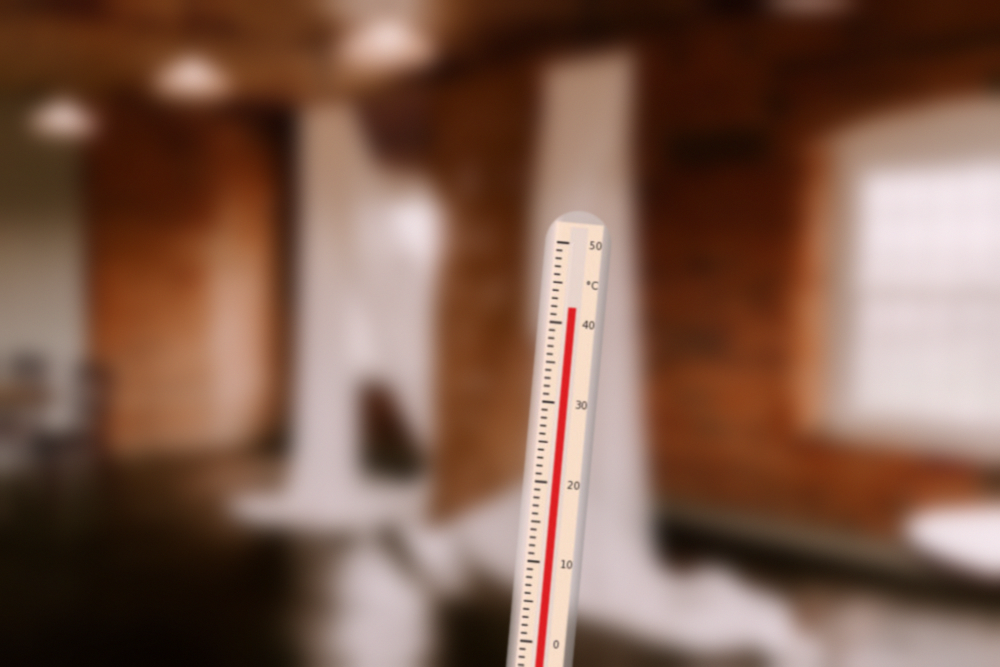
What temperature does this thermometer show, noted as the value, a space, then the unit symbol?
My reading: 42 °C
